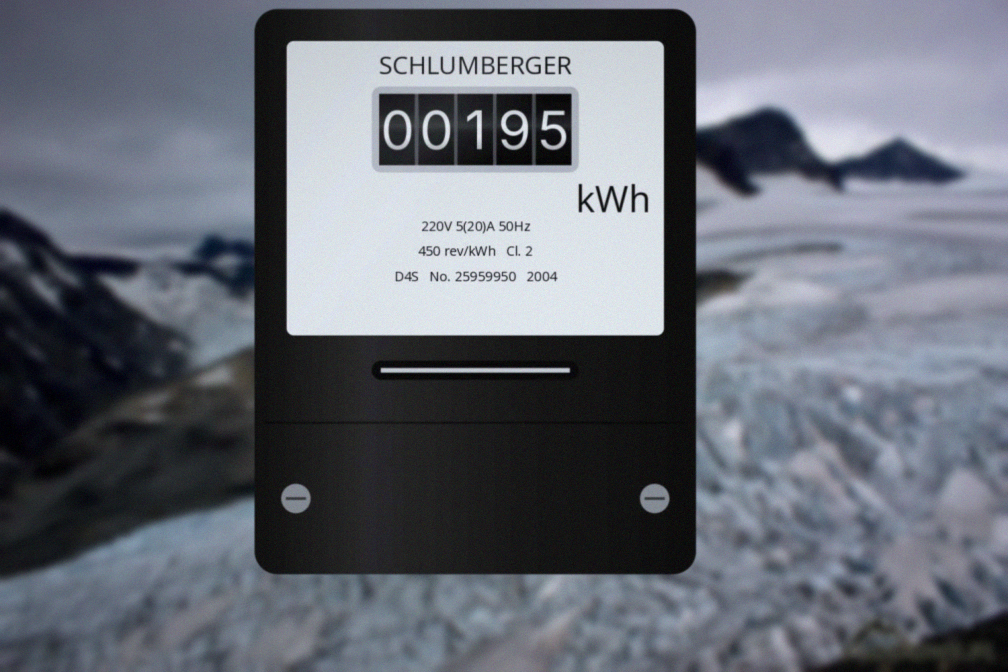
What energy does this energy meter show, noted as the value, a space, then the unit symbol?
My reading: 195 kWh
